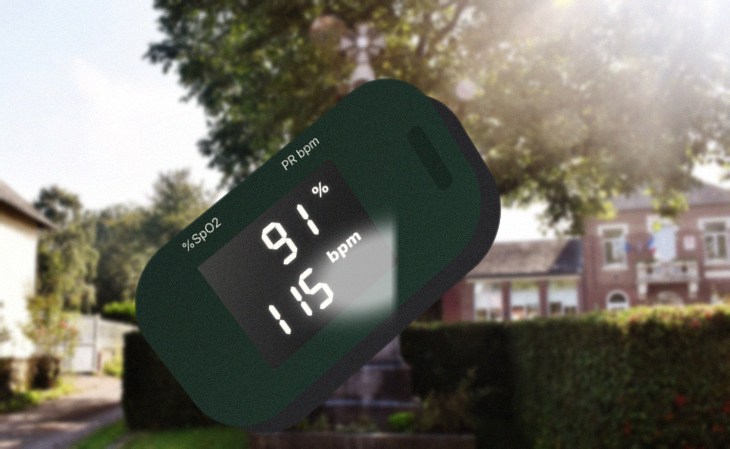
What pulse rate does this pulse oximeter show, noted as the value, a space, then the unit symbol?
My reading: 115 bpm
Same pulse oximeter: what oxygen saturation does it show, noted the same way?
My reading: 91 %
